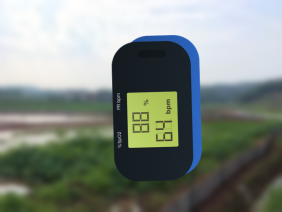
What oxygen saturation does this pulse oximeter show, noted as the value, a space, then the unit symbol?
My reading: 88 %
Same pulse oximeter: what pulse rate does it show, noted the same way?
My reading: 64 bpm
